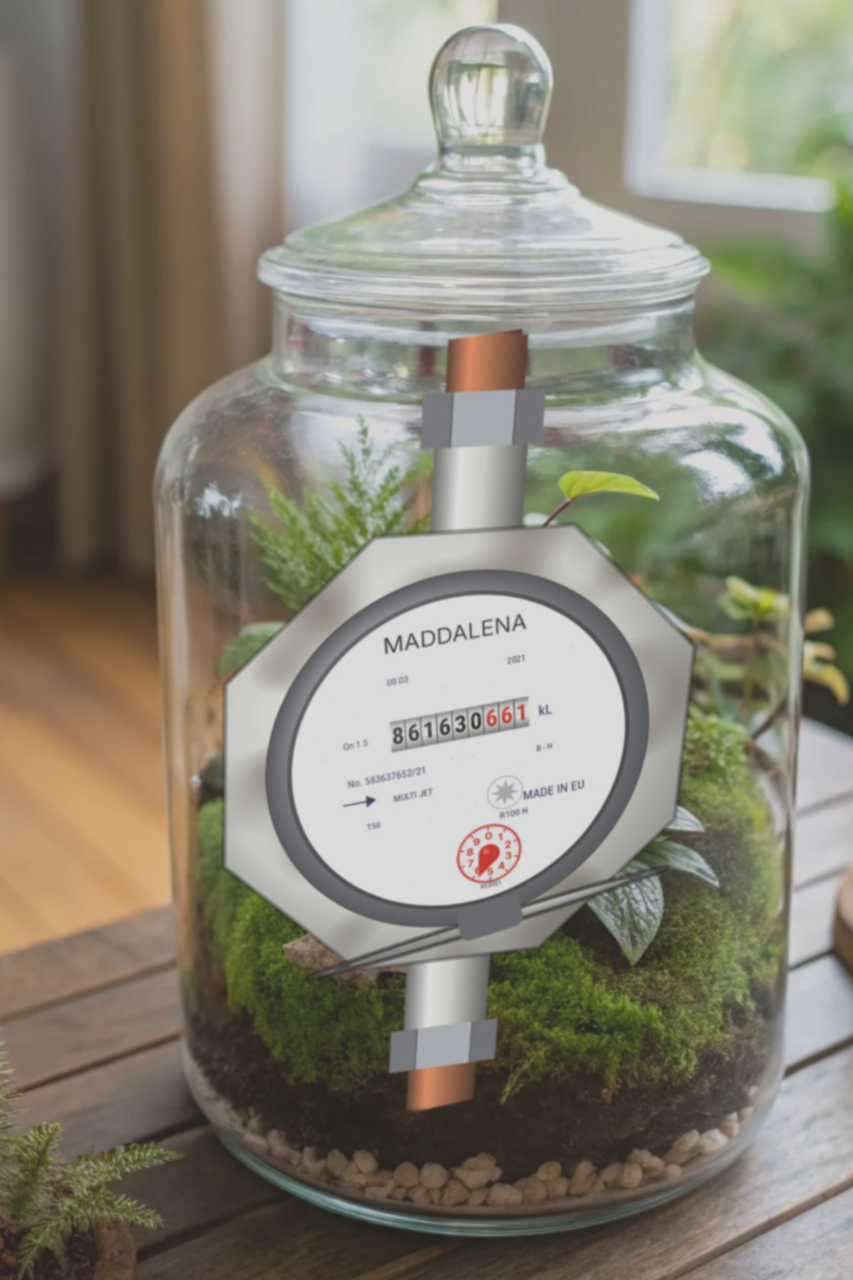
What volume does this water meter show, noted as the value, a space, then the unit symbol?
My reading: 861630.6615 kL
